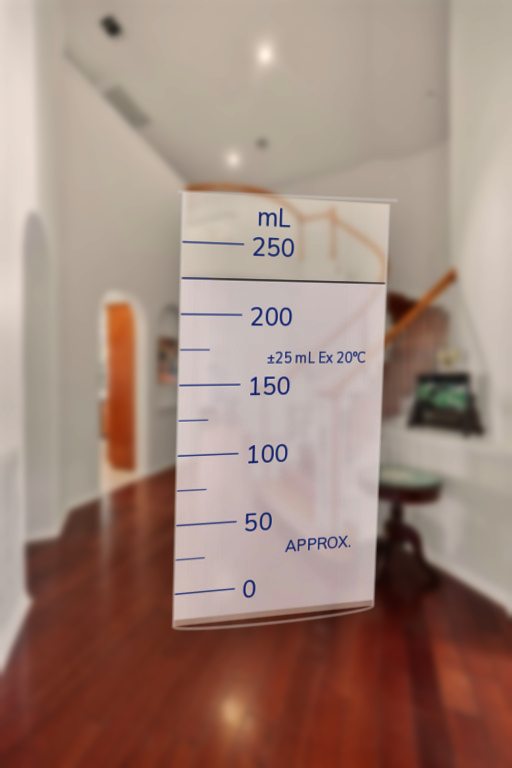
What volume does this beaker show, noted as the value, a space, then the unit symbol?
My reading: 225 mL
